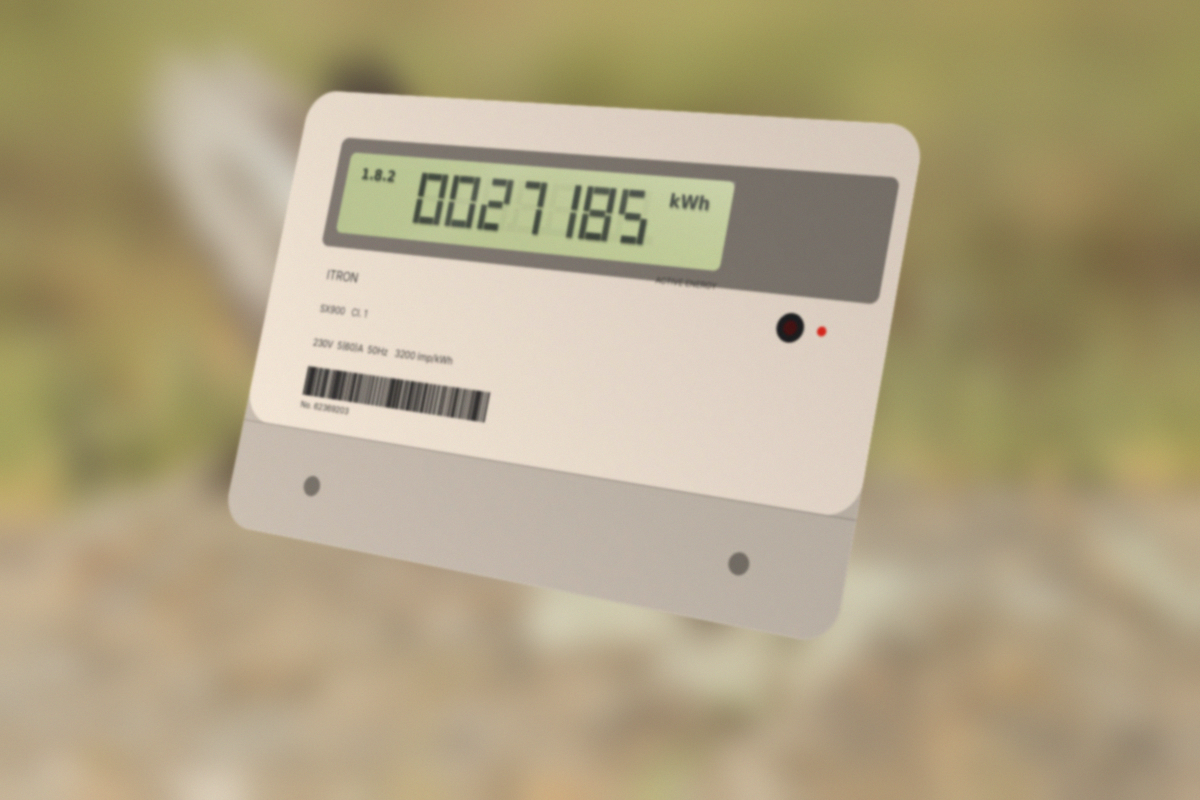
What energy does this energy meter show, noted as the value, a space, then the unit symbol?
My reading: 27185 kWh
